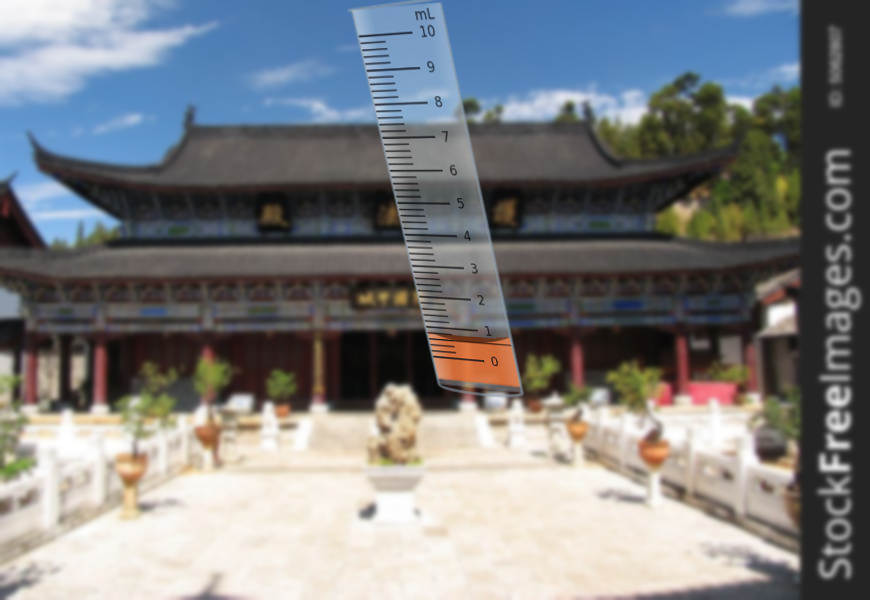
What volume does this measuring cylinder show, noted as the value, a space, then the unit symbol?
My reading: 0.6 mL
